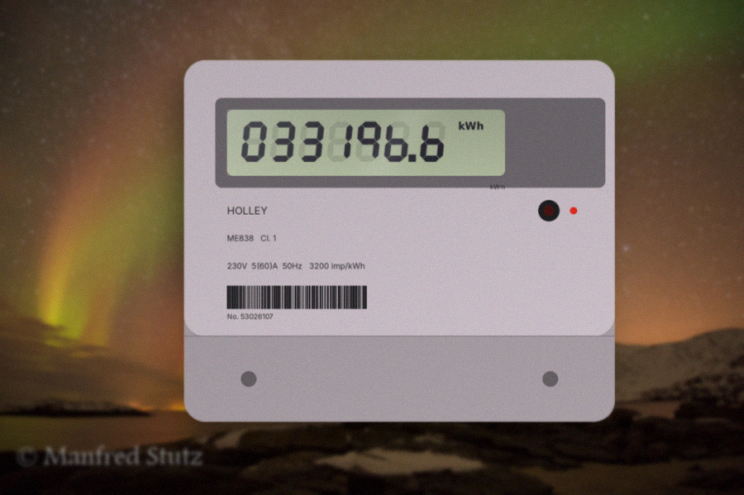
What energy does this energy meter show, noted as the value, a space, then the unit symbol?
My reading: 33196.6 kWh
